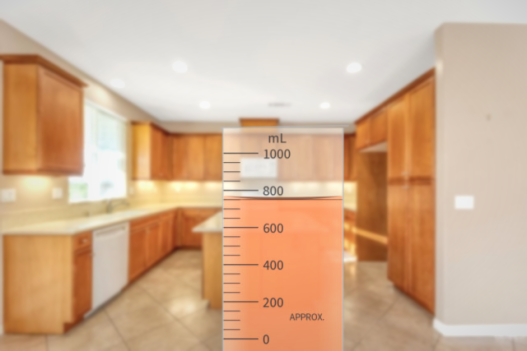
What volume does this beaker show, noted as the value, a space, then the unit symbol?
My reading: 750 mL
